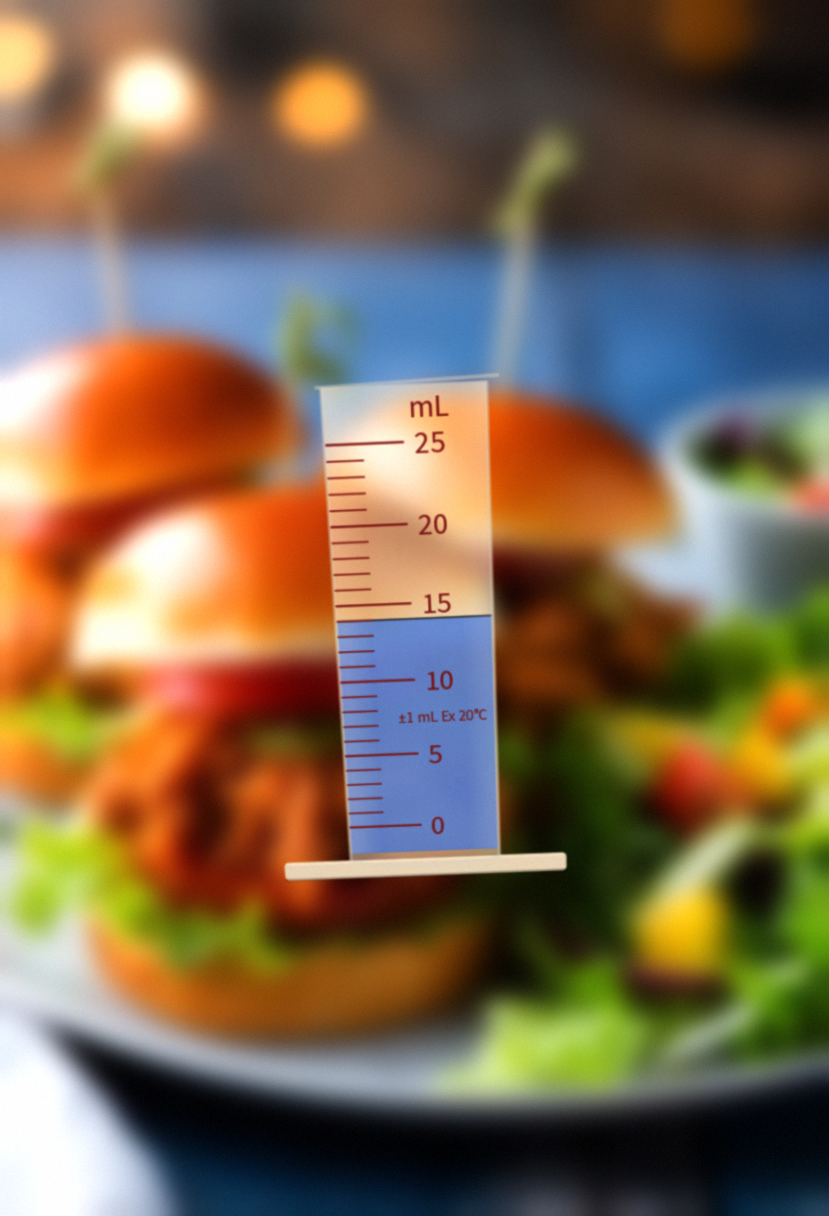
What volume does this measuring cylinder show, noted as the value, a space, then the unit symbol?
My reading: 14 mL
